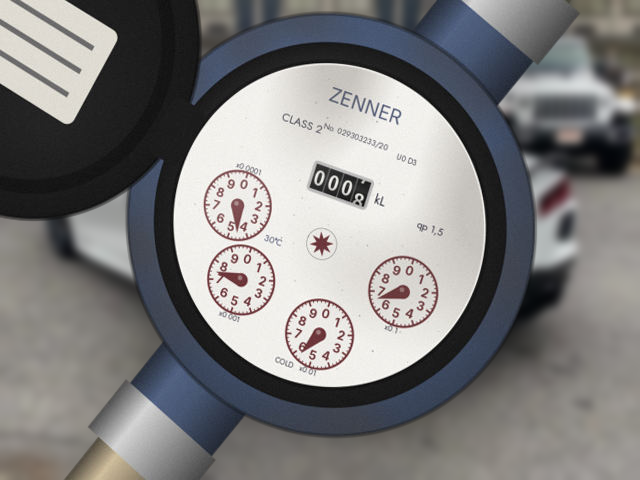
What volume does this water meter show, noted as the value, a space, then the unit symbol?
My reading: 7.6574 kL
